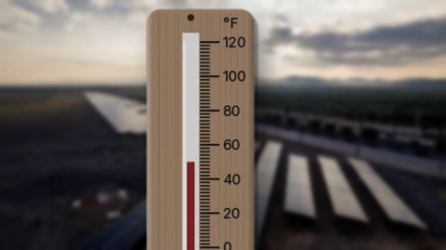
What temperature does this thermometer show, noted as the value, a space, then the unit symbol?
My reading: 50 °F
